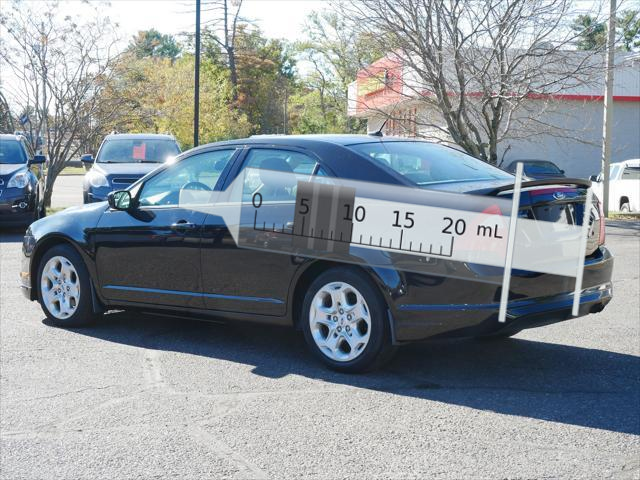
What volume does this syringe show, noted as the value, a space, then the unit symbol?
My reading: 4 mL
